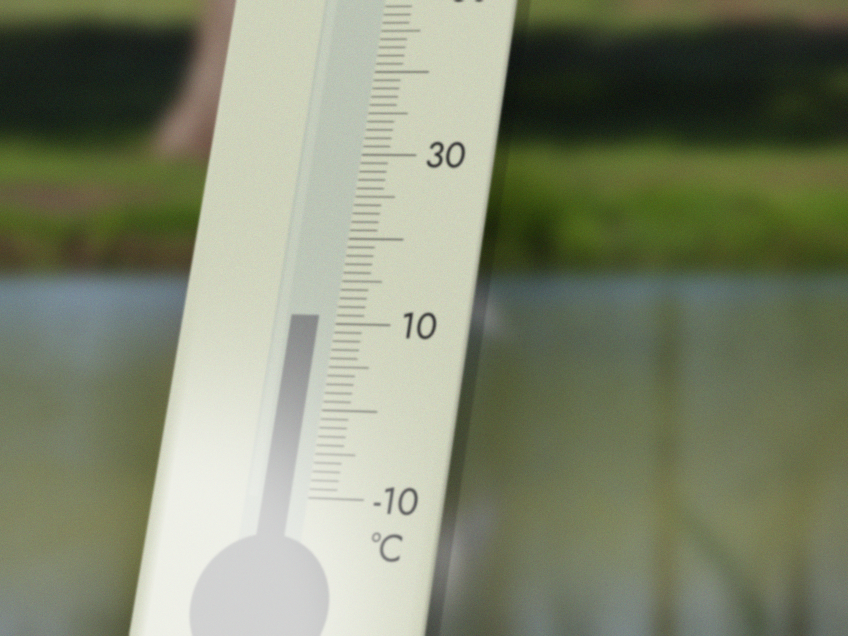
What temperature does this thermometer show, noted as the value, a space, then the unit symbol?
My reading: 11 °C
